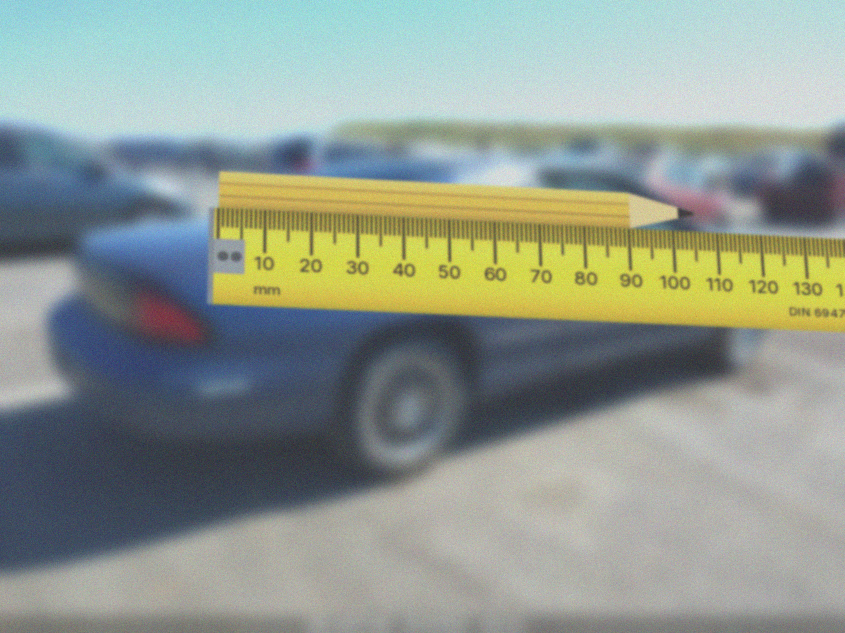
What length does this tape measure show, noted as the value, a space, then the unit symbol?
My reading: 105 mm
